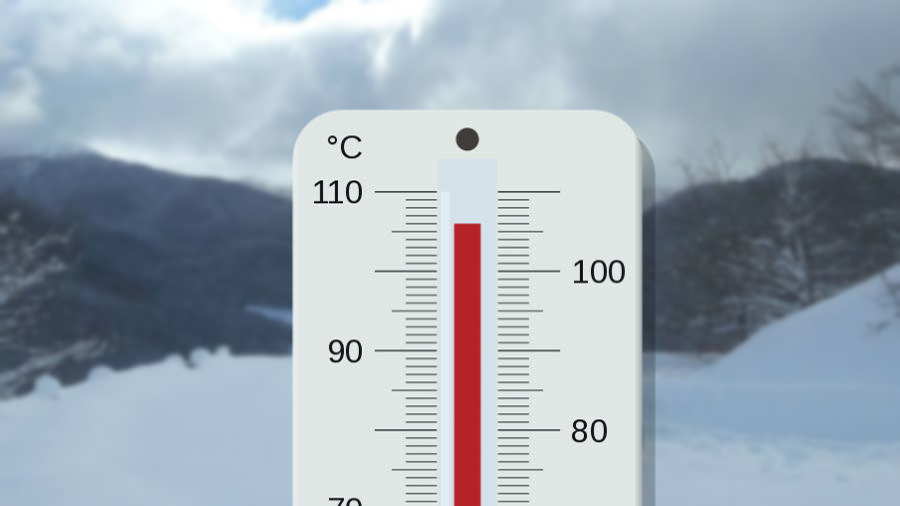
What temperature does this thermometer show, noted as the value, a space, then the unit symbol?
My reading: 106 °C
